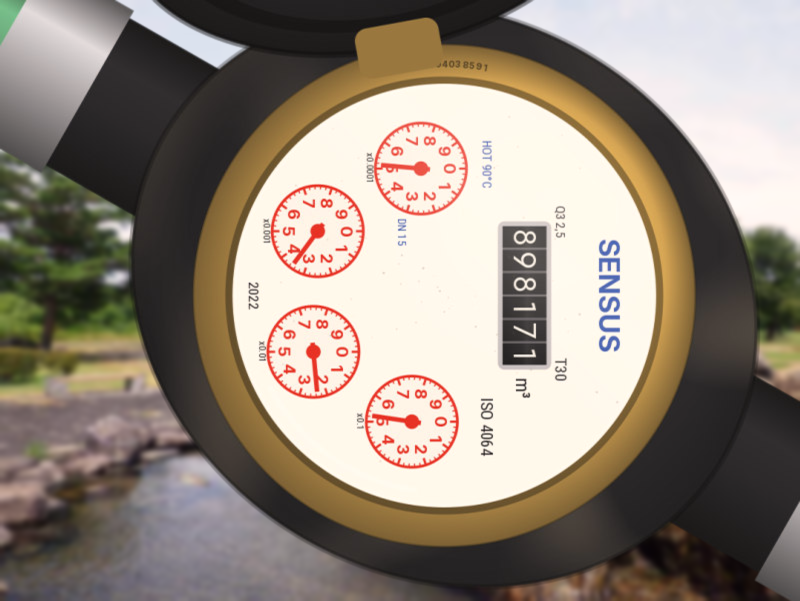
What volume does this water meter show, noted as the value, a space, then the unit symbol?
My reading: 898171.5235 m³
